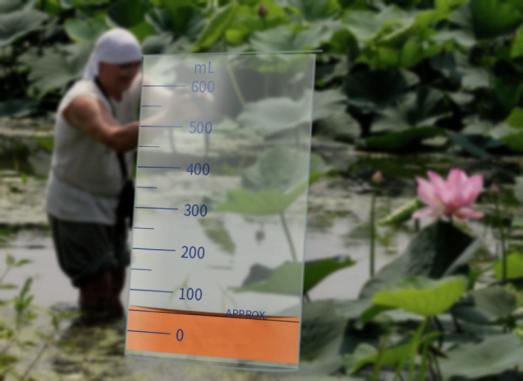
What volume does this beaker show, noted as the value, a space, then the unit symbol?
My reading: 50 mL
